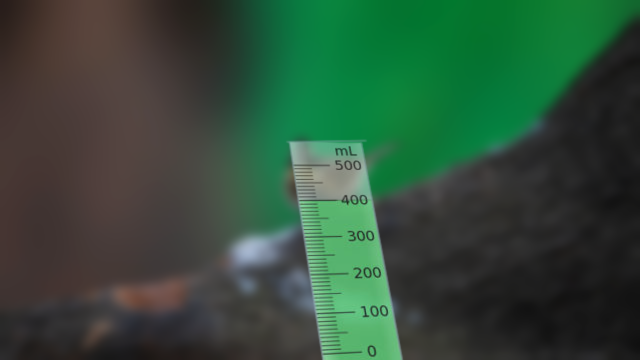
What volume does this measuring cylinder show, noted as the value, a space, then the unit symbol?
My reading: 400 mL
